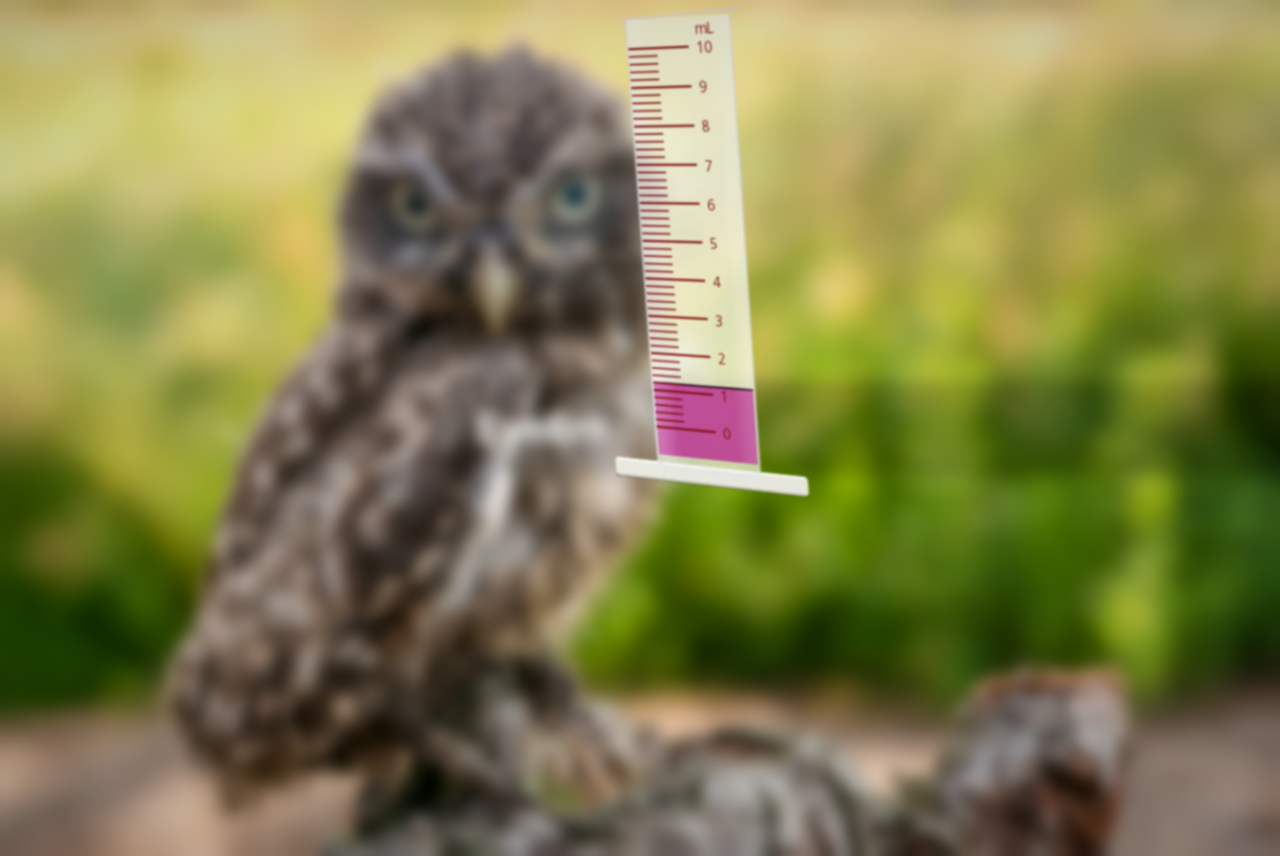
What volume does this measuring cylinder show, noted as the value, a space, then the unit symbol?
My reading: 1.2 mL
